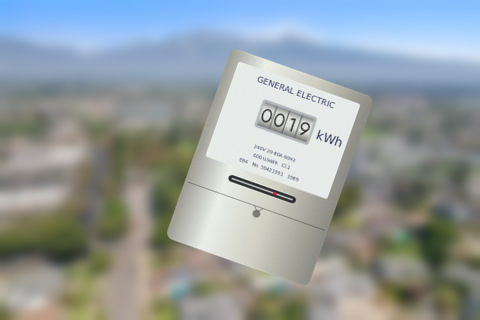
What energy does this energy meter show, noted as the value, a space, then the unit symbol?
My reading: 19 kWh
